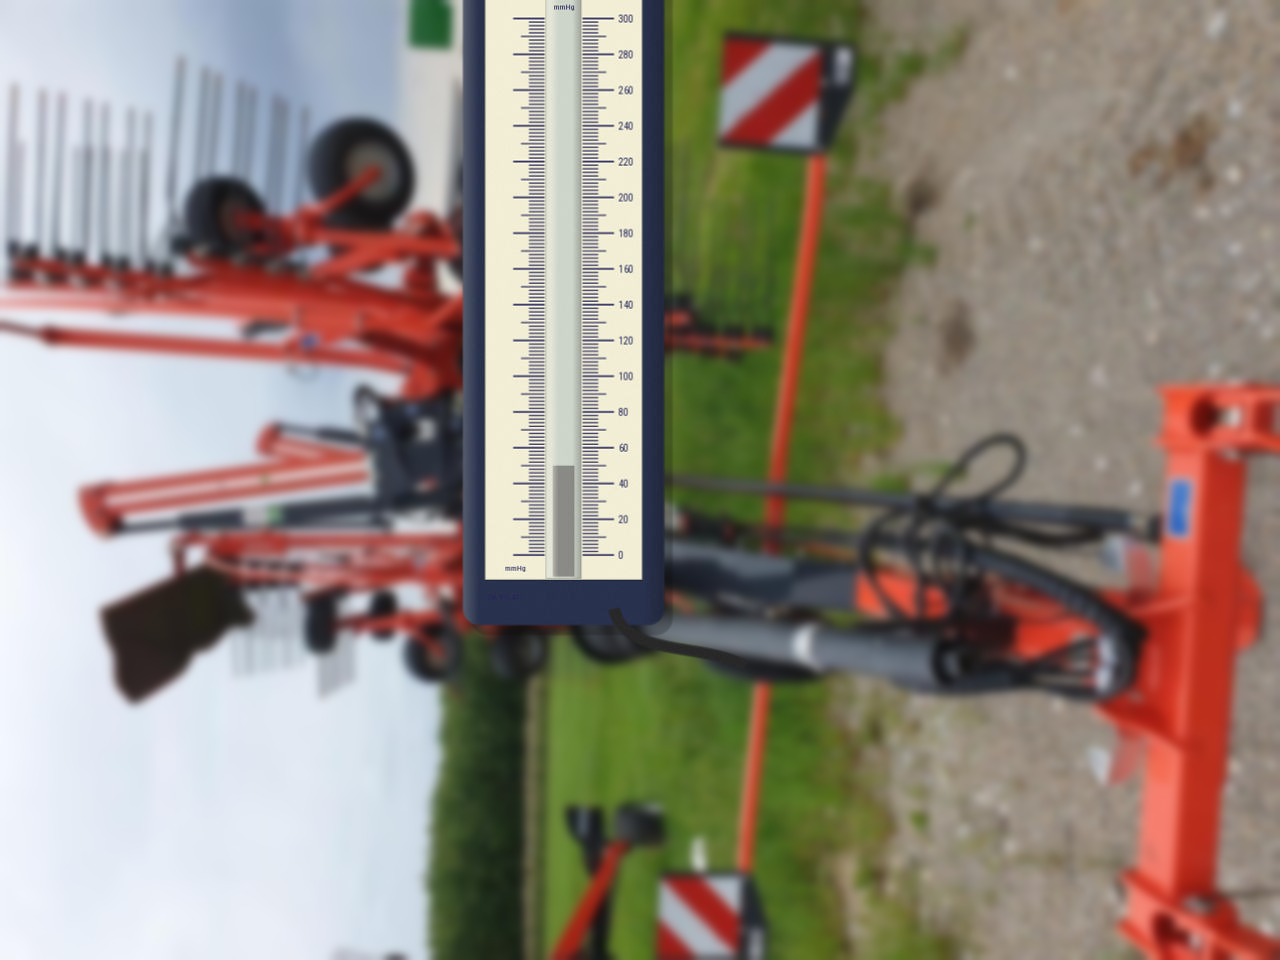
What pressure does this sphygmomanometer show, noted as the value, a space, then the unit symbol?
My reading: 50 mmHg
